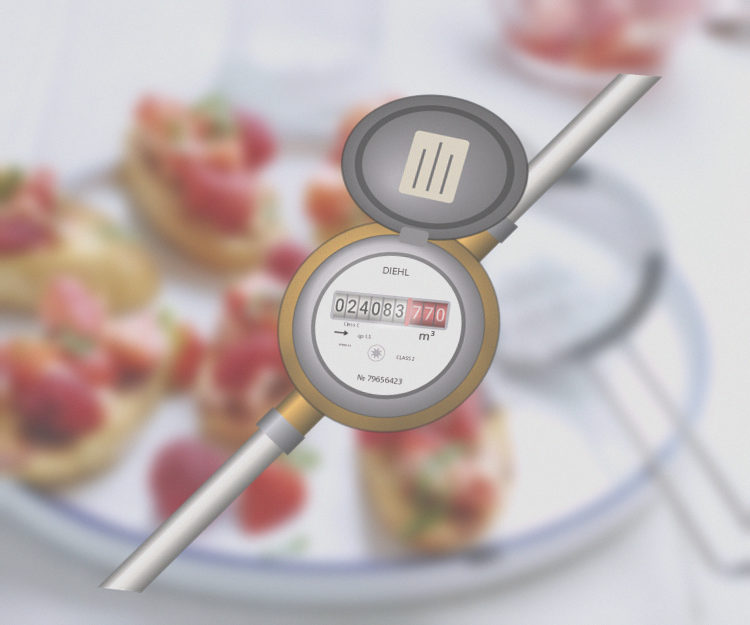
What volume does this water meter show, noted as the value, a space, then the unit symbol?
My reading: 24083.770 m³
